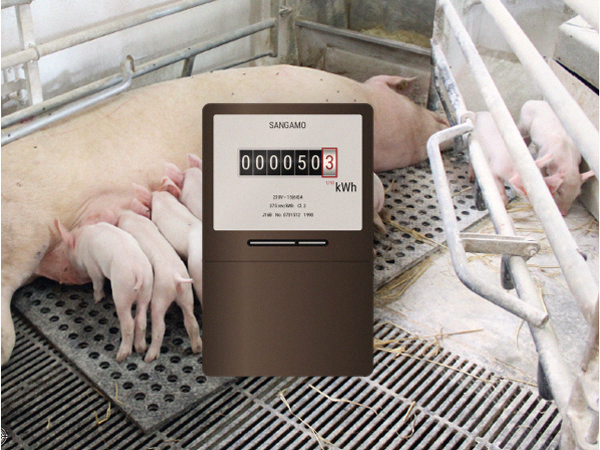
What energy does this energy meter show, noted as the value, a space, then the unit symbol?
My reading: 50.3 kWh
